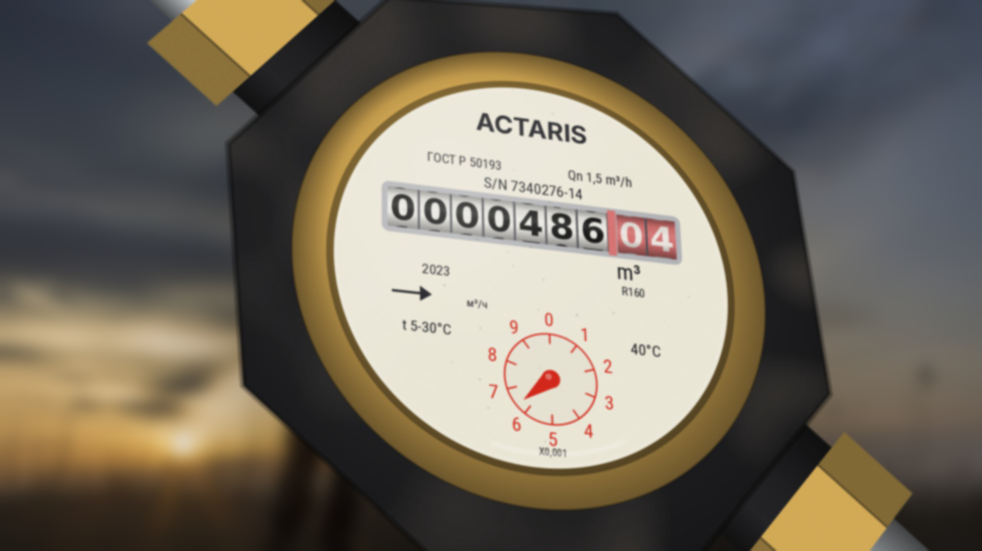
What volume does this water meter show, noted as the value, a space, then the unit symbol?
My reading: 486.046 m³
